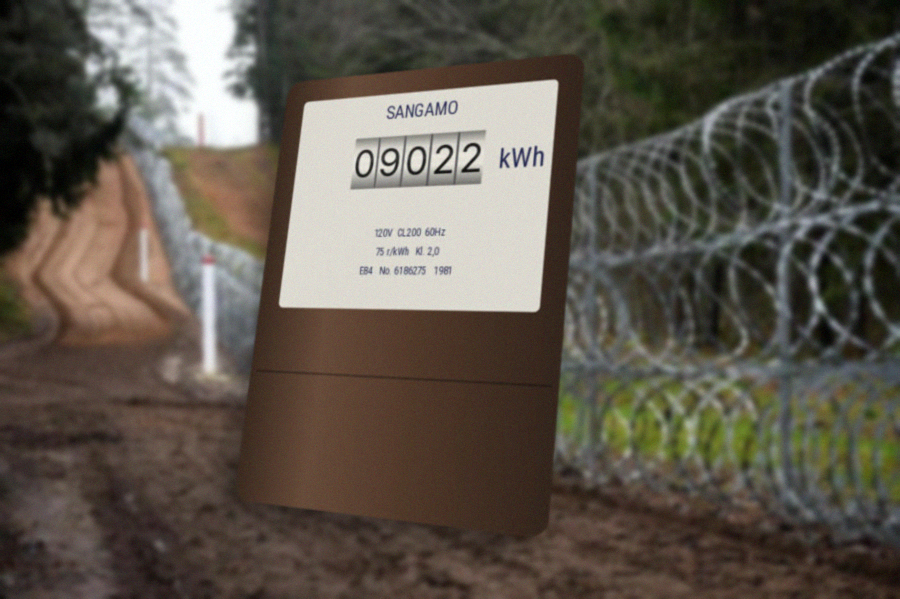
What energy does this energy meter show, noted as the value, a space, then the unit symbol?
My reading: 9022 kWh
